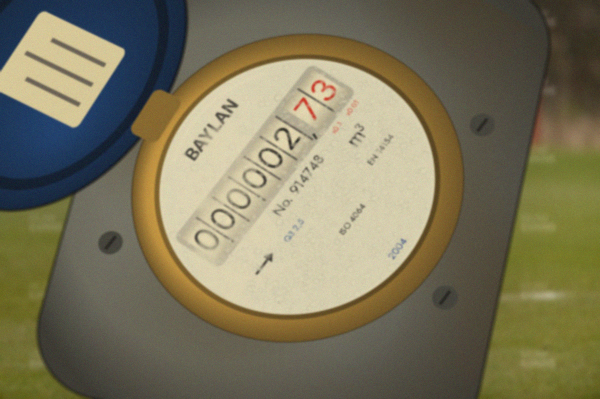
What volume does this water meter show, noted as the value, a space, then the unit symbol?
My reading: 2.73 m³
